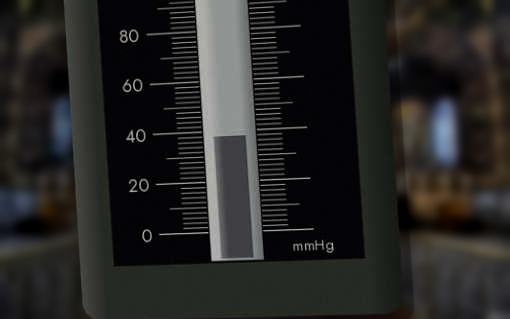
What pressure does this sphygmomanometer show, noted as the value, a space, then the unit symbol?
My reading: 38 mmHg
